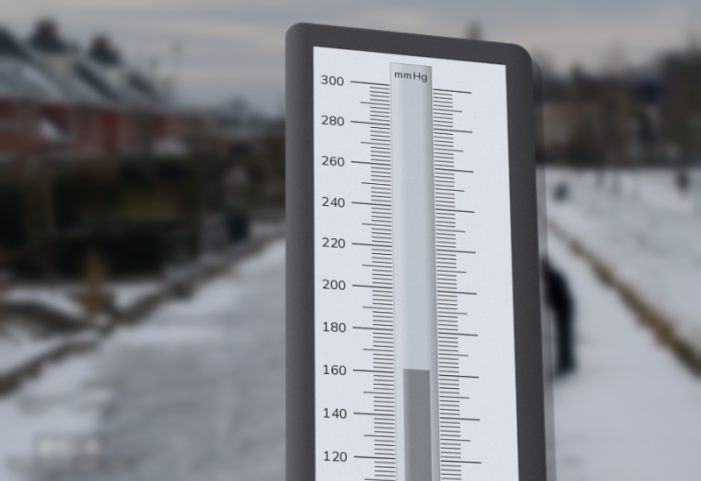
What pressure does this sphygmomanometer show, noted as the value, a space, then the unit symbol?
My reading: 162 mmHg
